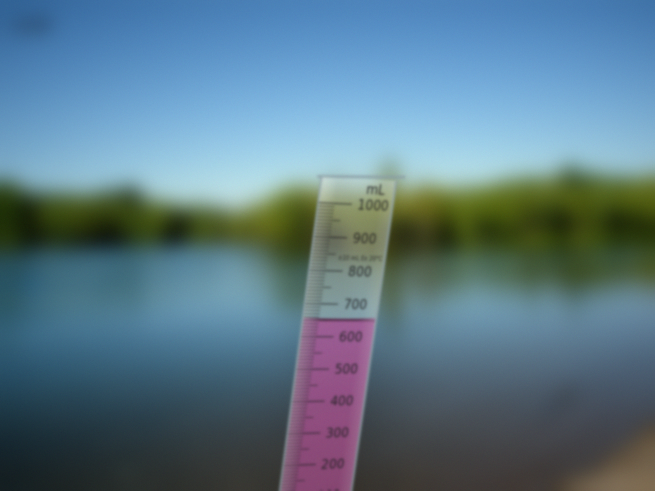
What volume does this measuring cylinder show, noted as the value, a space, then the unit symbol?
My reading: 650 mL
